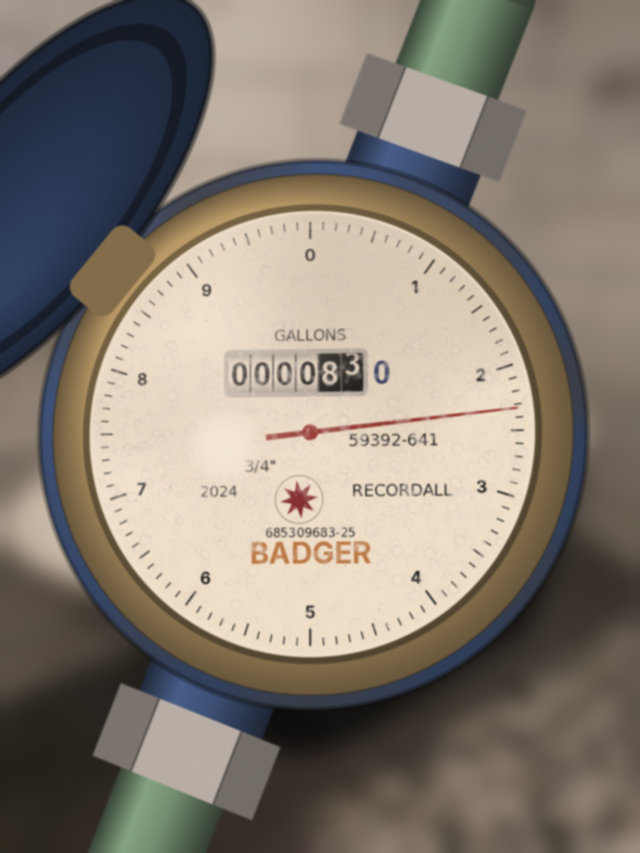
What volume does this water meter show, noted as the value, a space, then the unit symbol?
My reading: 832.3 gal
